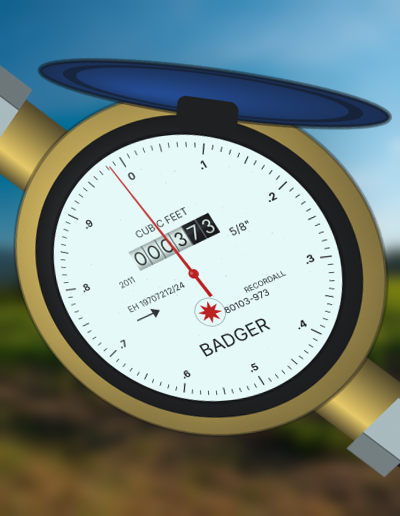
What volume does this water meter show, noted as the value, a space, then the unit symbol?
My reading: 372.98 ft³
